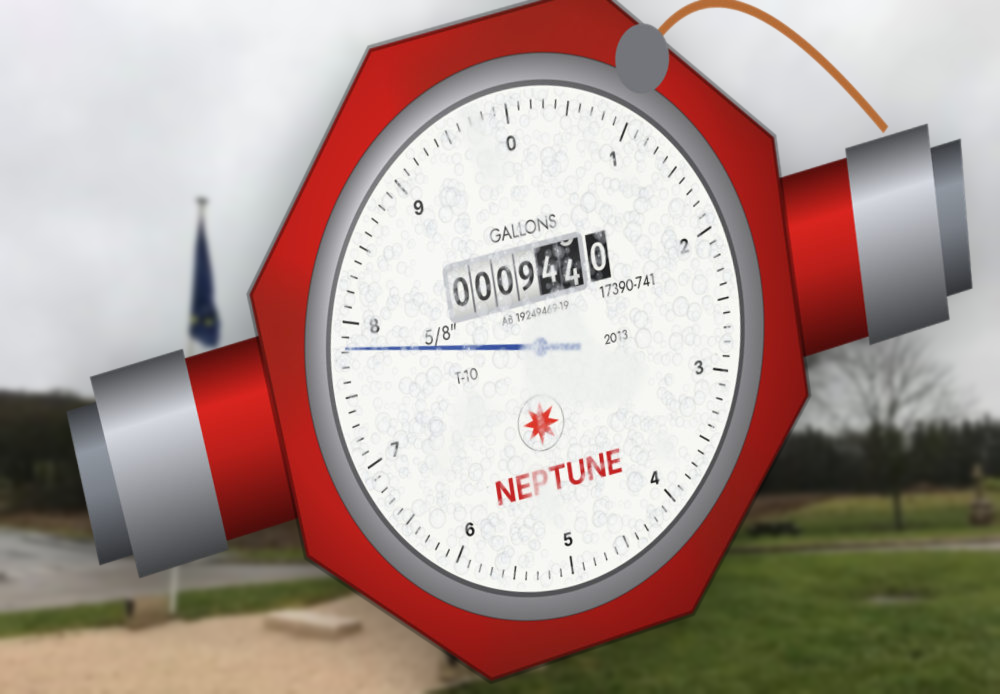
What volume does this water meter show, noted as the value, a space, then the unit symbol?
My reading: 9437.8 gal
